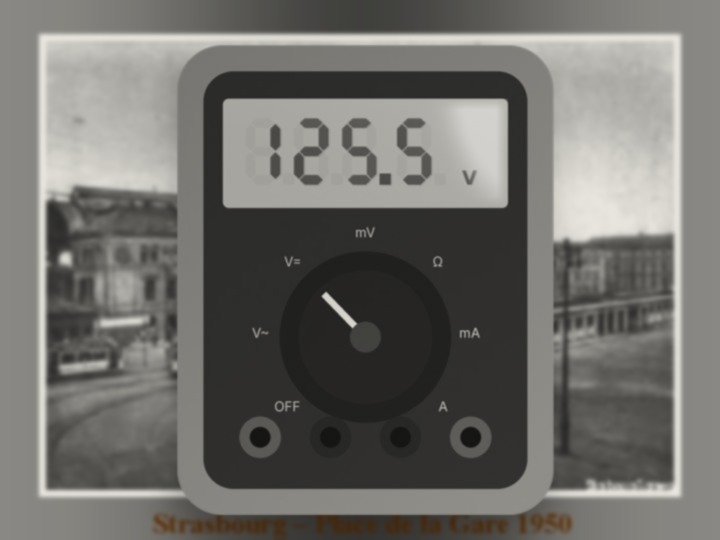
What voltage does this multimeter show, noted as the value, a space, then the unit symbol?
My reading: 125.5 V
